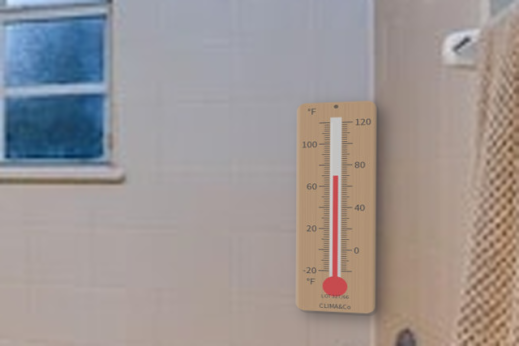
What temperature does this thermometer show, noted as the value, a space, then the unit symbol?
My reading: 70 °F
